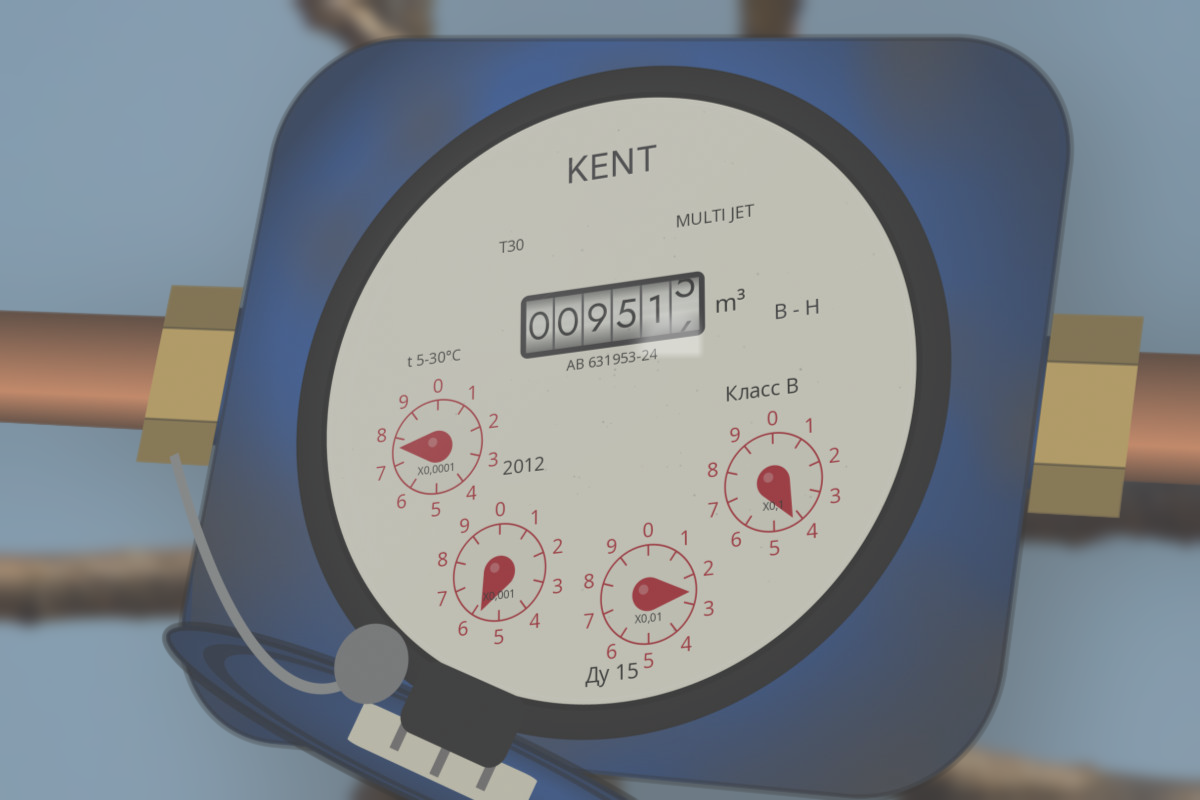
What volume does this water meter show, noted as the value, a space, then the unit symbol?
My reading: 9515.4257 m³
